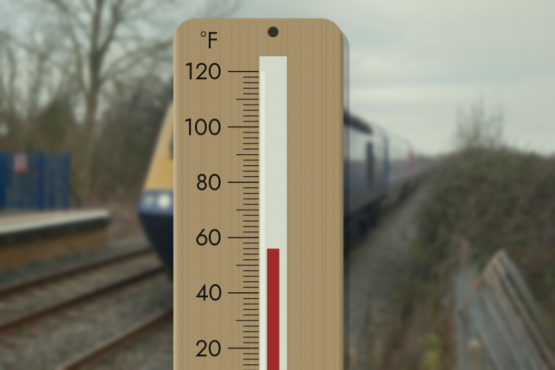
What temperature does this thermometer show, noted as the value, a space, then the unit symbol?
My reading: 56 °F
